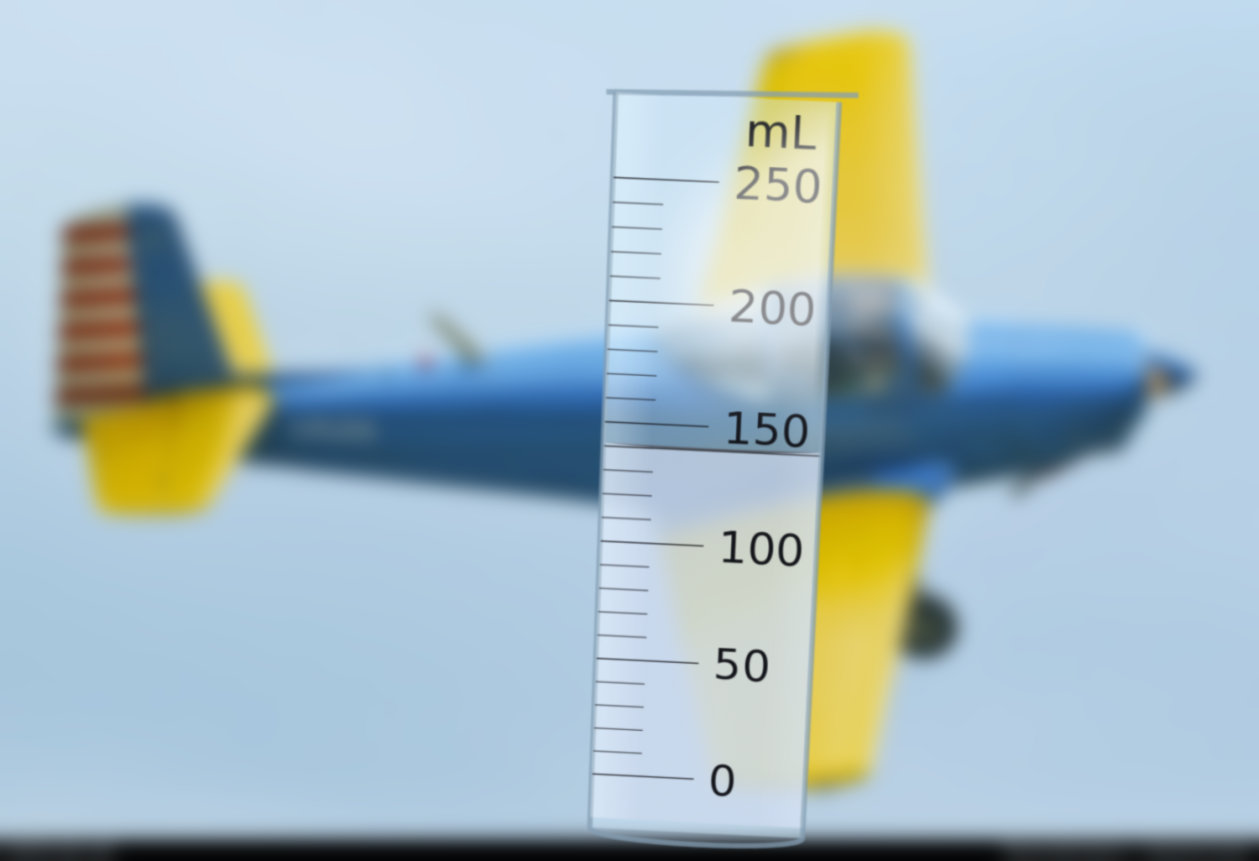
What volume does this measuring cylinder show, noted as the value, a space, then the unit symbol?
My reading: 140 mL
